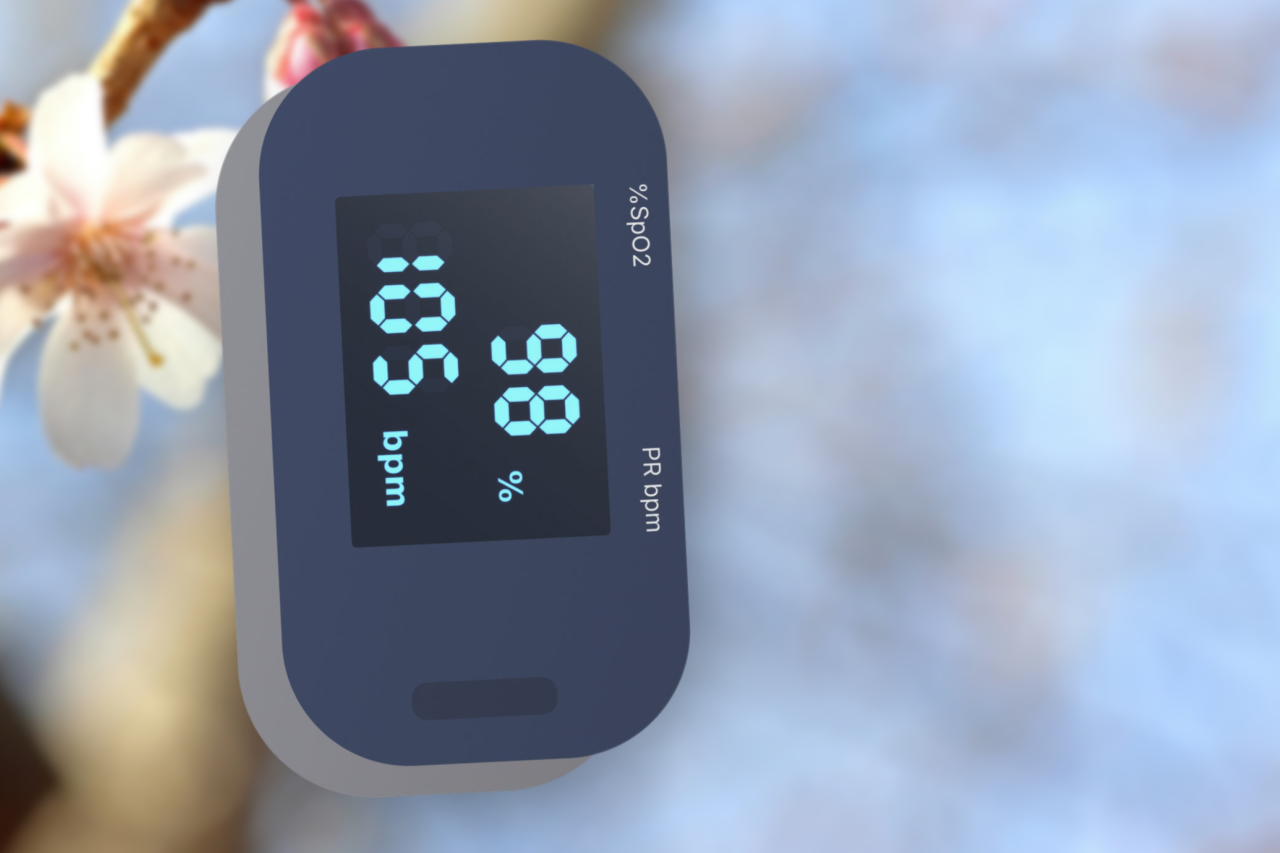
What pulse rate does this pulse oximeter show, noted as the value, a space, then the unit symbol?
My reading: 105 bpm
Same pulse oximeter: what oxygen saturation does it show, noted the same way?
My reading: 98 %
